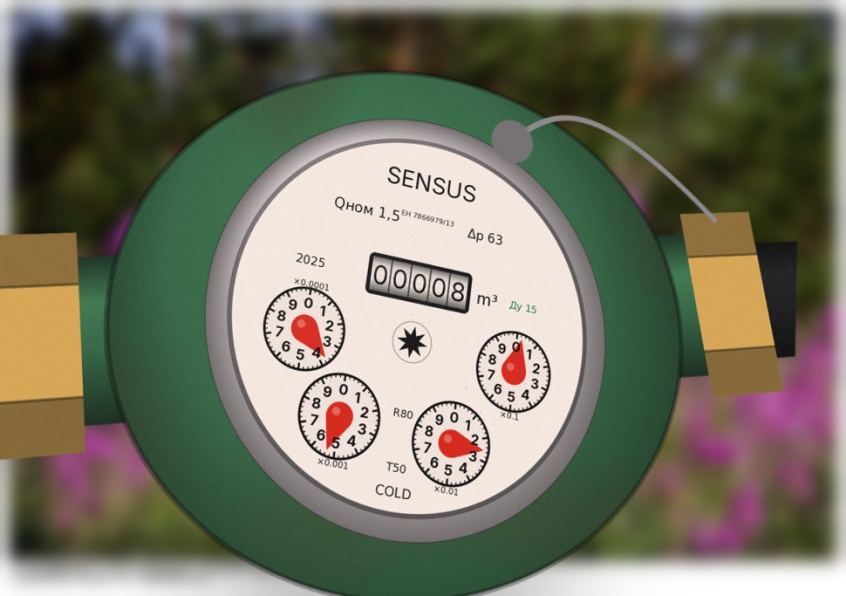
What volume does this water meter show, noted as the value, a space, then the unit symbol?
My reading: 8.0253 m³
